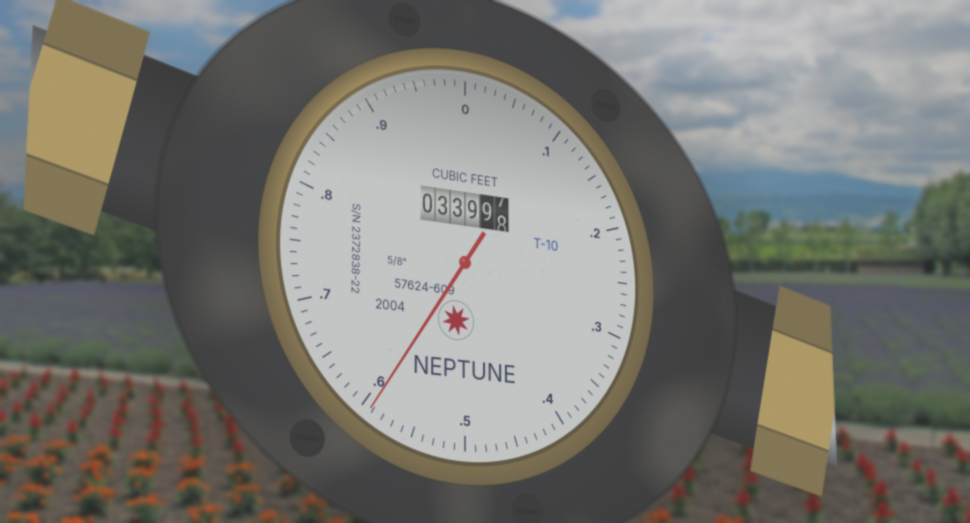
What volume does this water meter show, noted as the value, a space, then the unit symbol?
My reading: 33997.59 ft³
